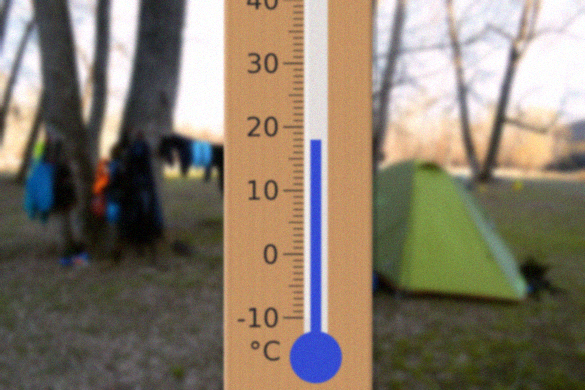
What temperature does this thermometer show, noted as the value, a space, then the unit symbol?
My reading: 18 °C
